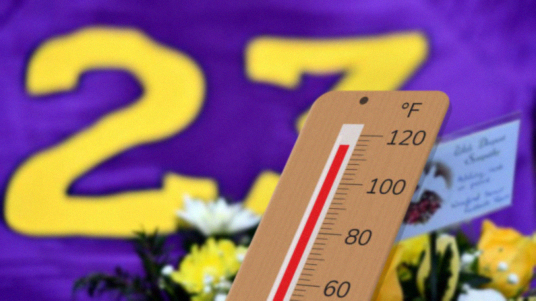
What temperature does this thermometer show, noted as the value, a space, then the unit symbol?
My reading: 116 °F
